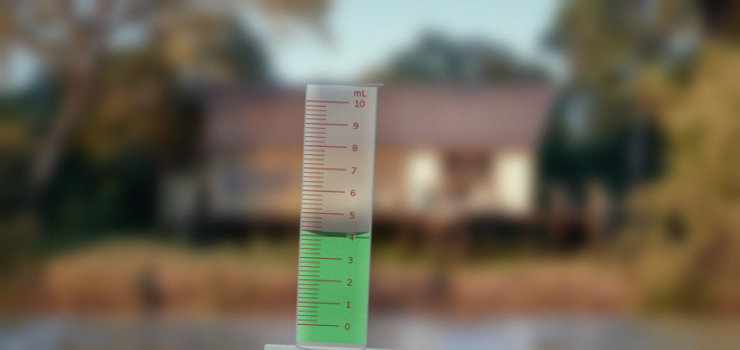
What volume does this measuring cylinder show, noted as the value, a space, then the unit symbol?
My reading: 4 mL
